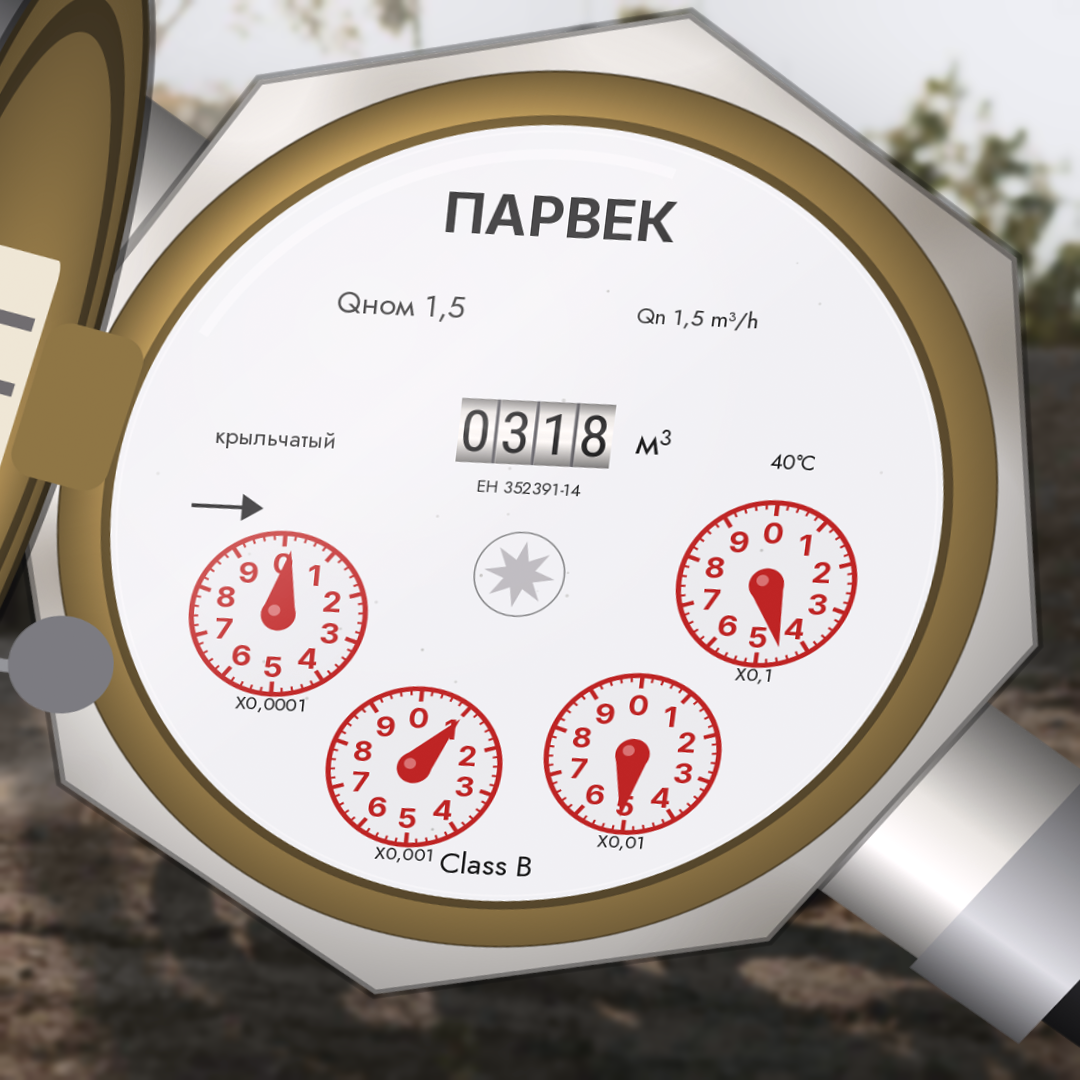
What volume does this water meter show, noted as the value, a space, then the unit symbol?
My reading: 318.4510 m³
